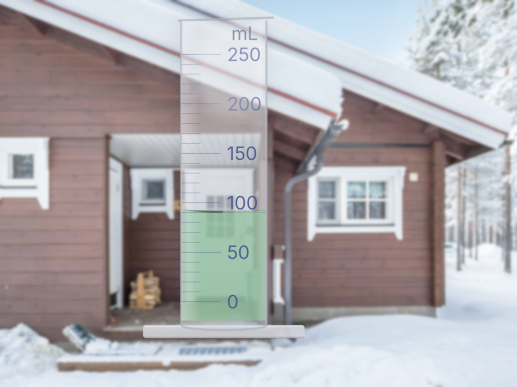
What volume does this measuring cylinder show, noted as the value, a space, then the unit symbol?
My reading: 90 mL
